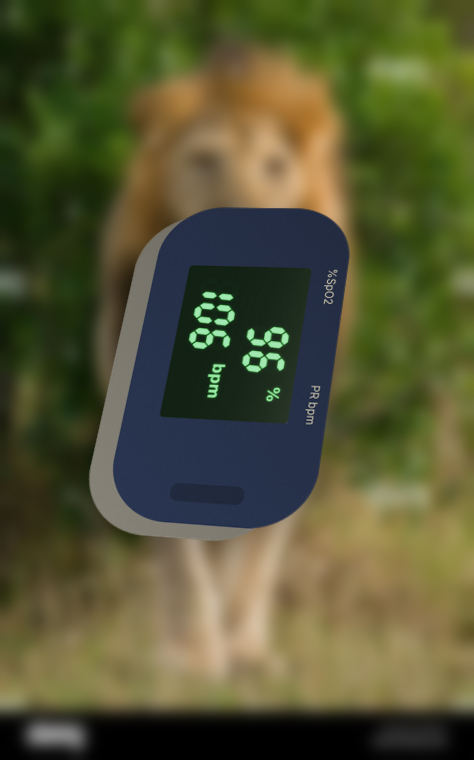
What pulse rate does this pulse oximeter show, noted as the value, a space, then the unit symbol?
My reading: 106 bpm
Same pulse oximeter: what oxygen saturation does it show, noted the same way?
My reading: 96 %
